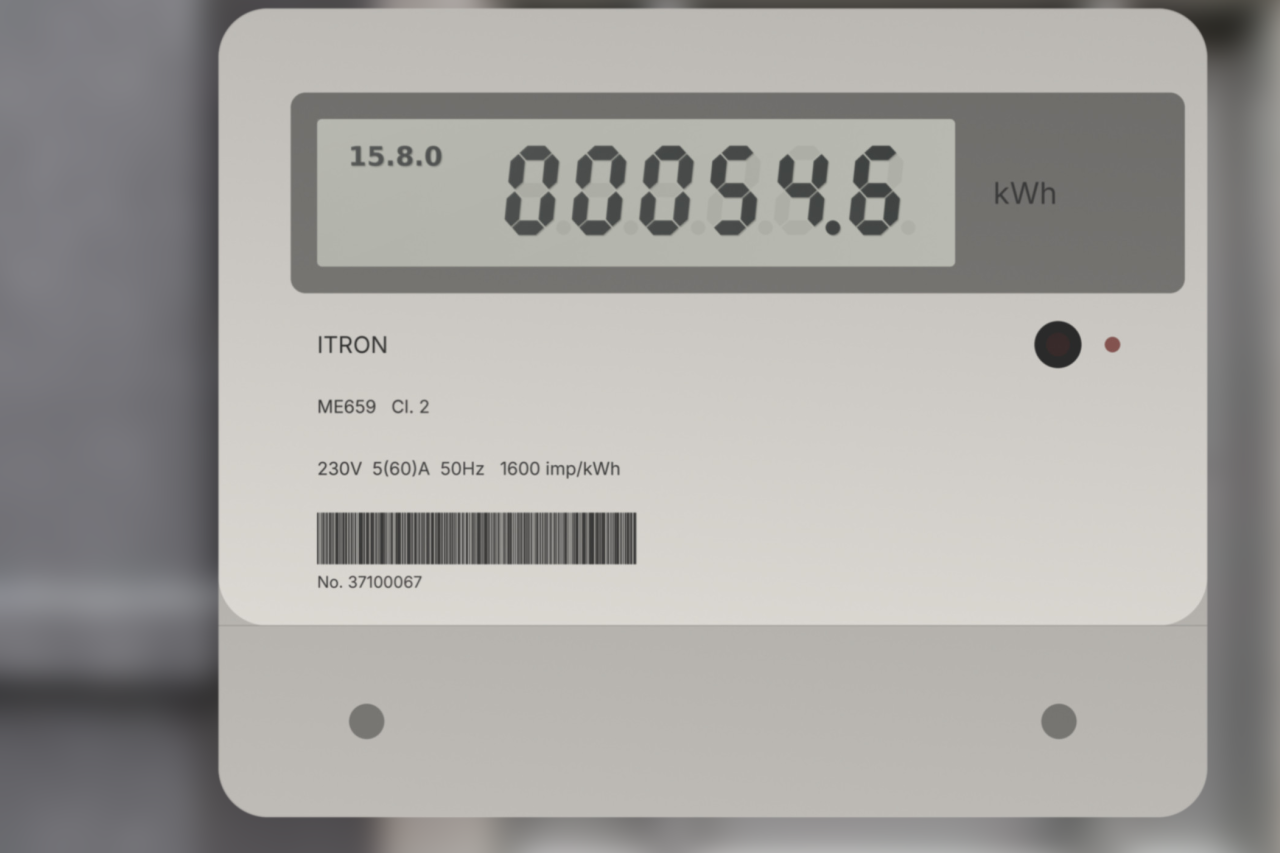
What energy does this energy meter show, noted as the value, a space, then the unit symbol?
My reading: 54.6 kWh
